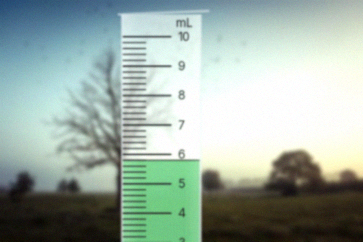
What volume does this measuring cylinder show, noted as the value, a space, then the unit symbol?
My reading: 5.8 mL
